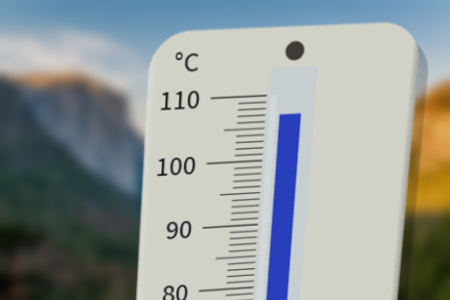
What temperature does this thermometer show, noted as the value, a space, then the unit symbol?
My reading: 107 °C
